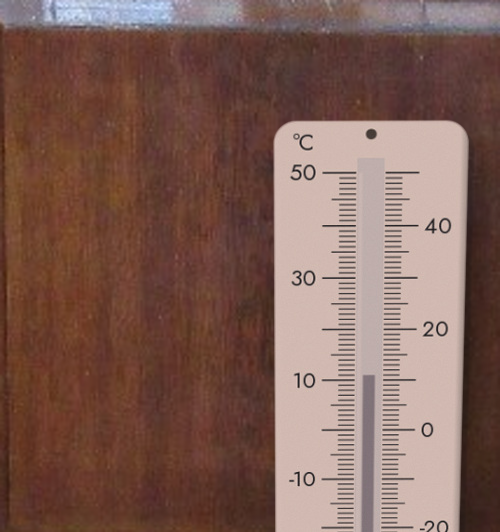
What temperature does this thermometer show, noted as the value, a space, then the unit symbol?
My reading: 11 °C
